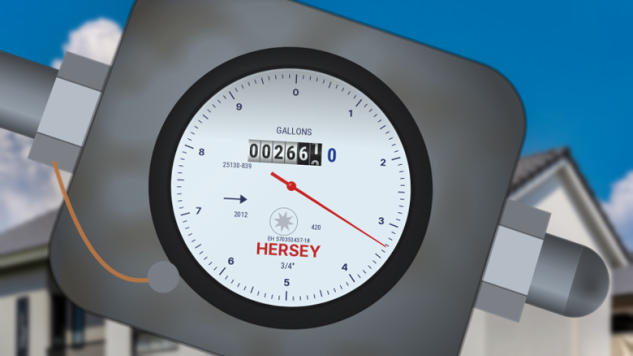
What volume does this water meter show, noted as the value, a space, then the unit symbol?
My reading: 26613.3 gal
